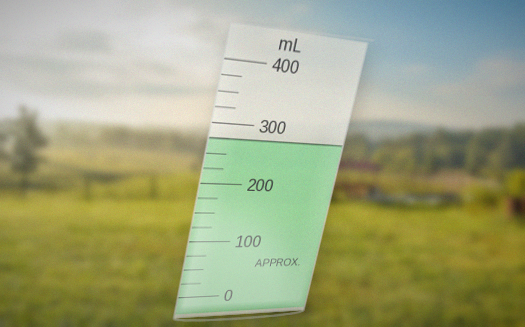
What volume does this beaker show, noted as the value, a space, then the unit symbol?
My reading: 275 mL
